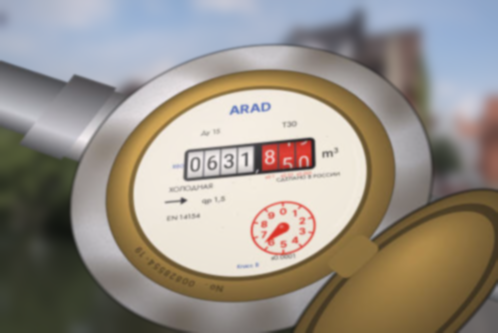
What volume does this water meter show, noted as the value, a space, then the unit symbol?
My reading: 631.8496 m³
